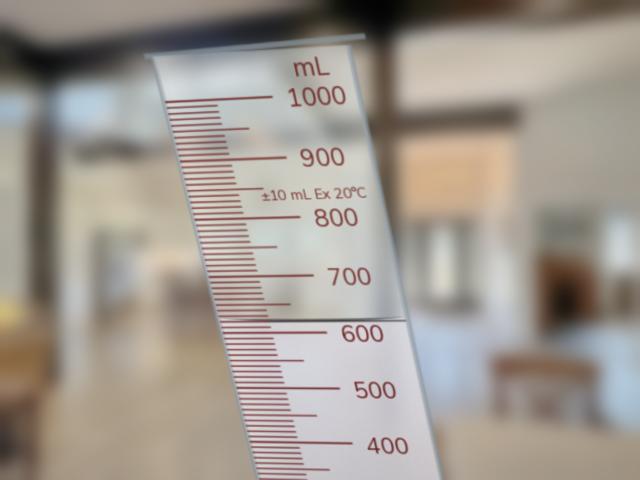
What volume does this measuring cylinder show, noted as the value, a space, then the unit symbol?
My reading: 620 mL
